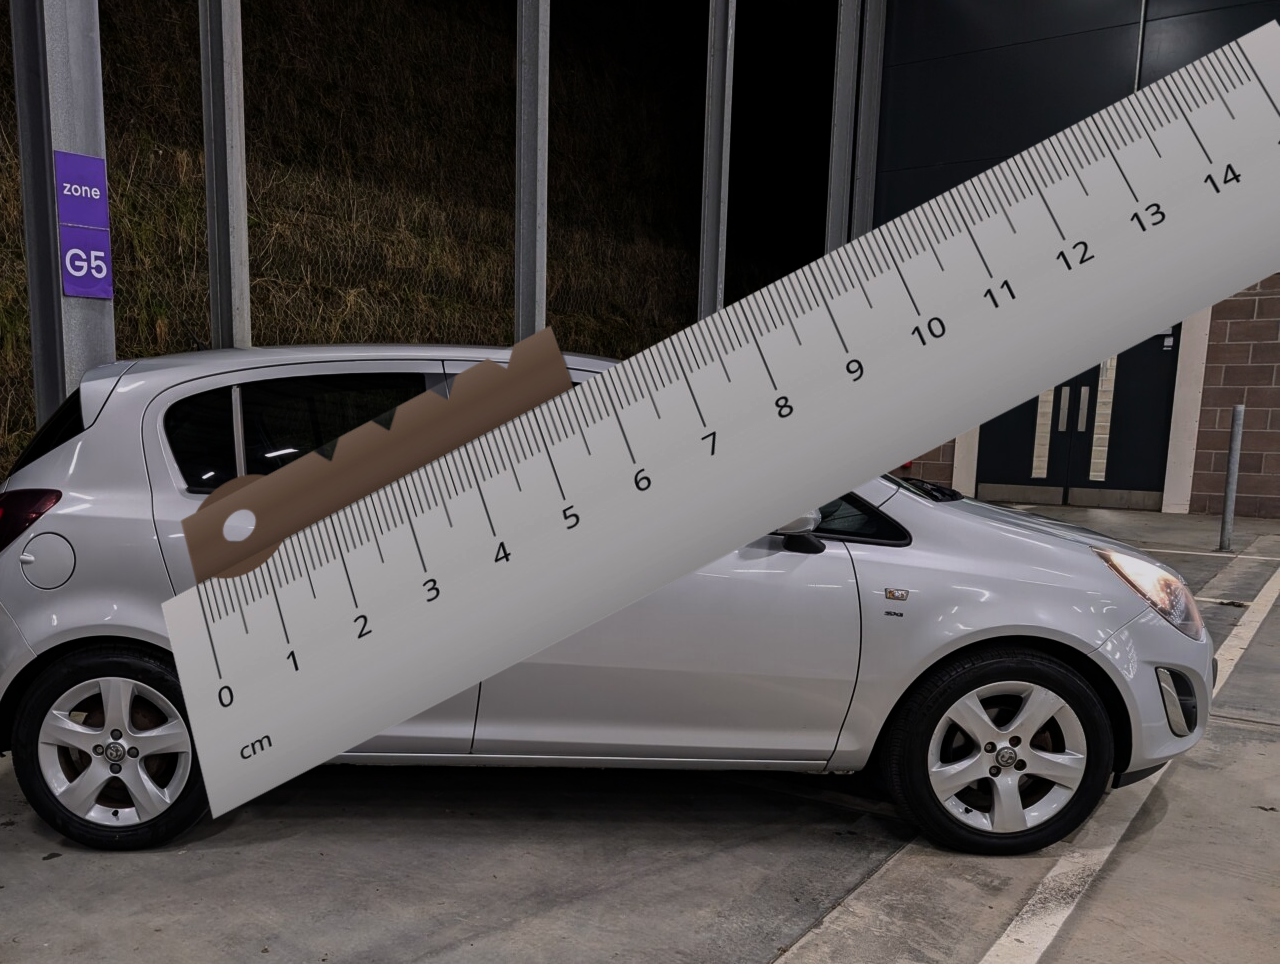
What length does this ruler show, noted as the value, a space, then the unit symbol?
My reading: 5.6 cm
